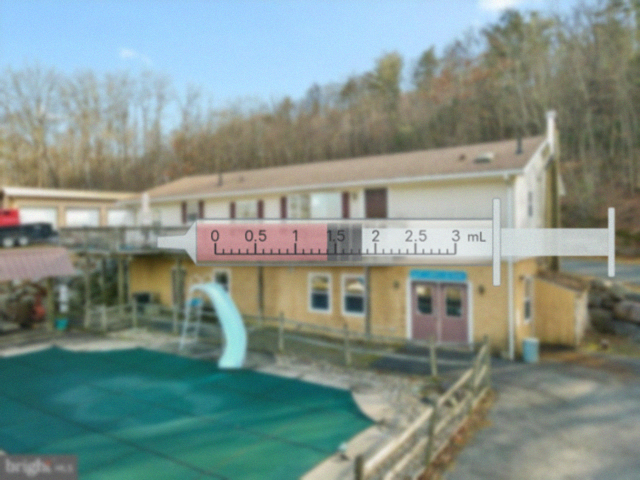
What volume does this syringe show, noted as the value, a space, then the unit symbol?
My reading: 1.4 mL
